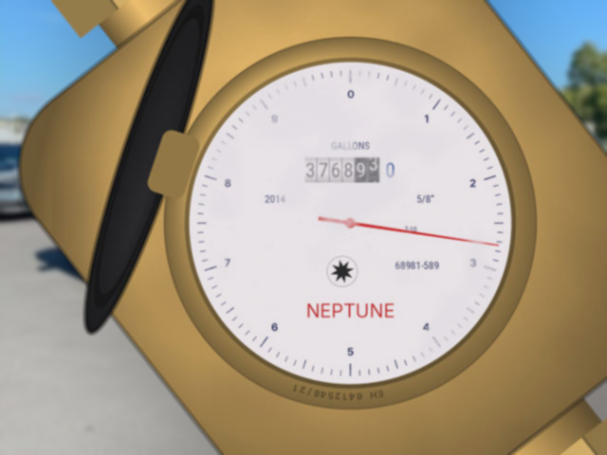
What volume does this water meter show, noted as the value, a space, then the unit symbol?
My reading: 3768932.7 gal
